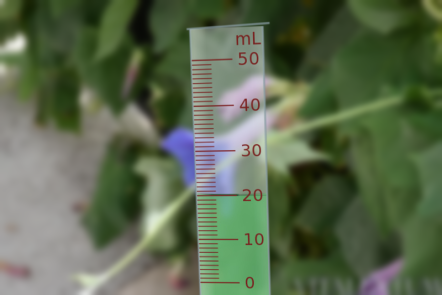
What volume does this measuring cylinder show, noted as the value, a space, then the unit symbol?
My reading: 20 mL
